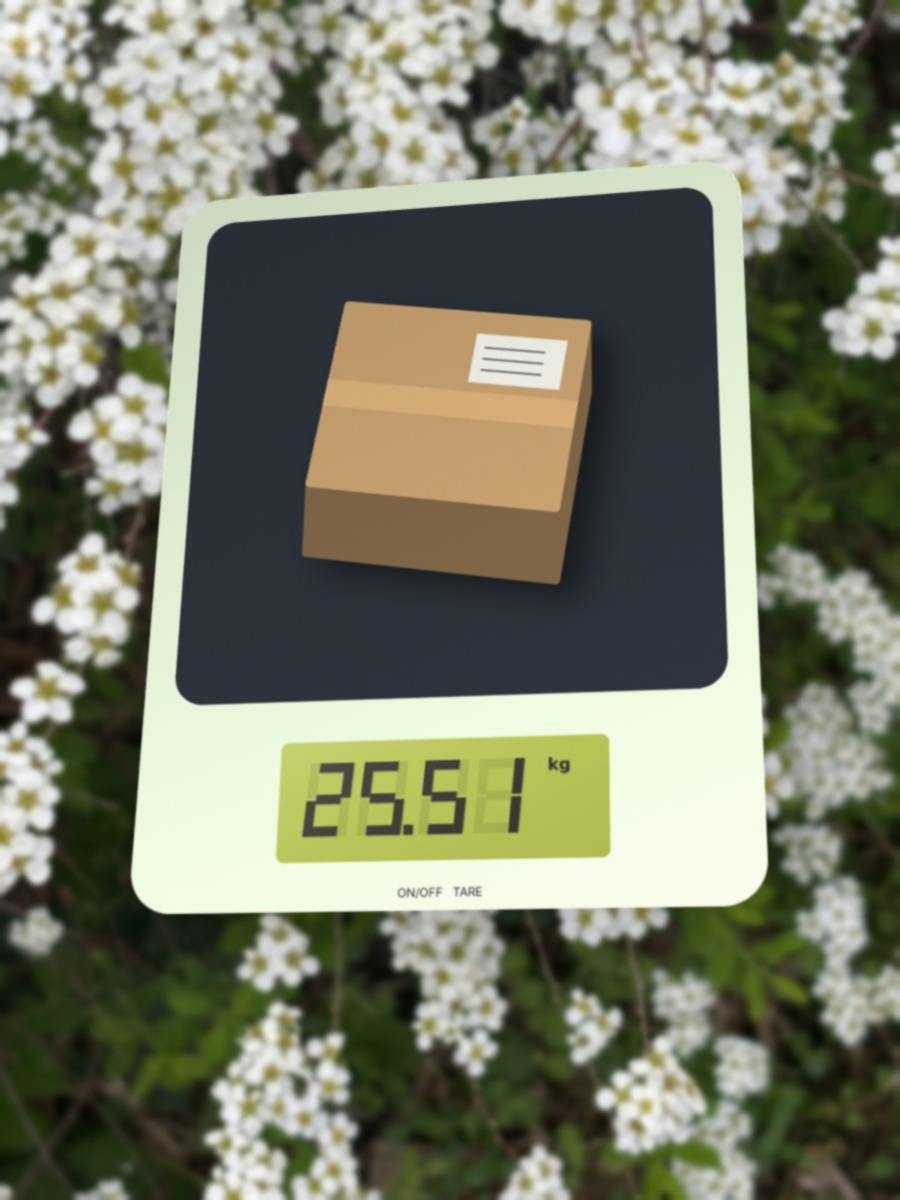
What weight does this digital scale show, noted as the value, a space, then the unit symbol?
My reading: 25.51 kg
